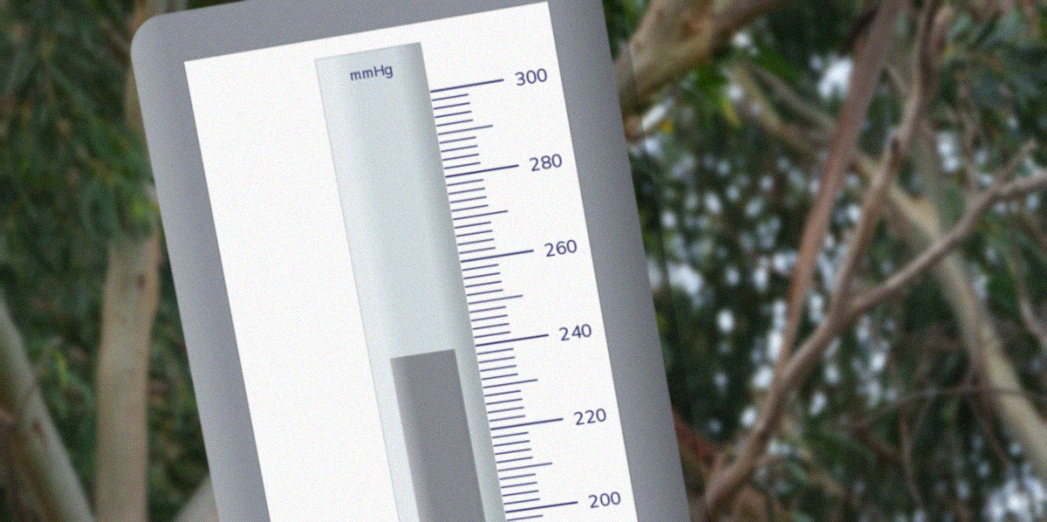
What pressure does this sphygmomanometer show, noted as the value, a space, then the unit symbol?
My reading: 240 mmHg
